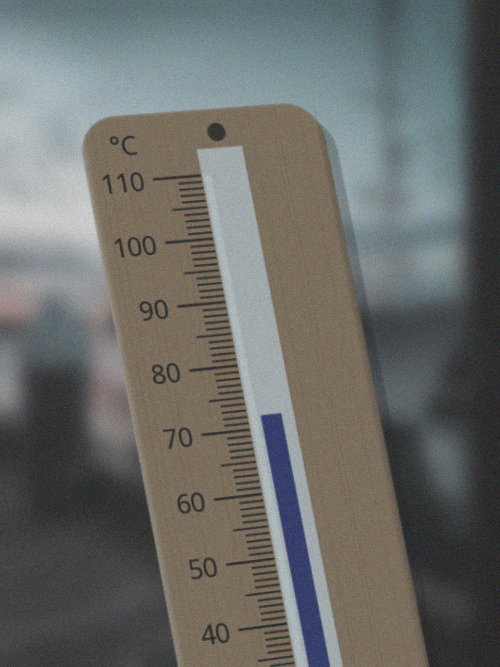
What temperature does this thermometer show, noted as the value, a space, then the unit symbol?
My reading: 72 °C
